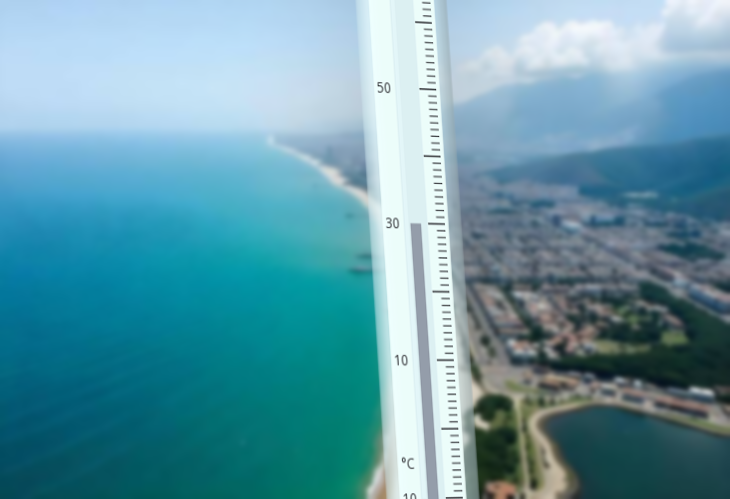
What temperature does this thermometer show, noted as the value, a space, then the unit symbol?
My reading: 30 °C
